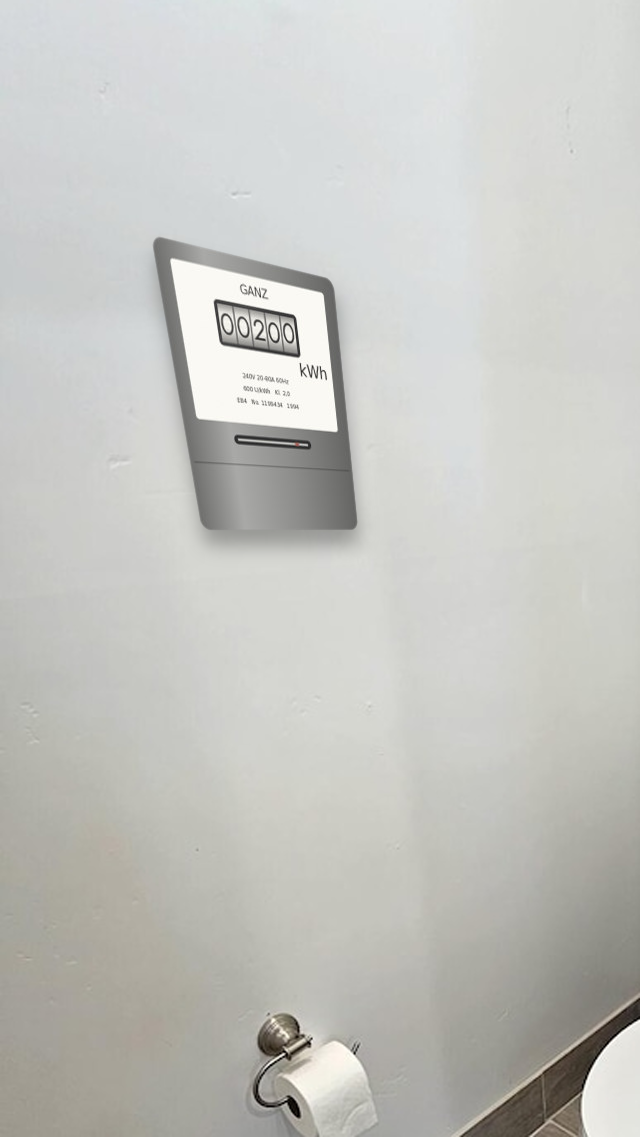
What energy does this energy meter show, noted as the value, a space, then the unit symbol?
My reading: 200 kWh
